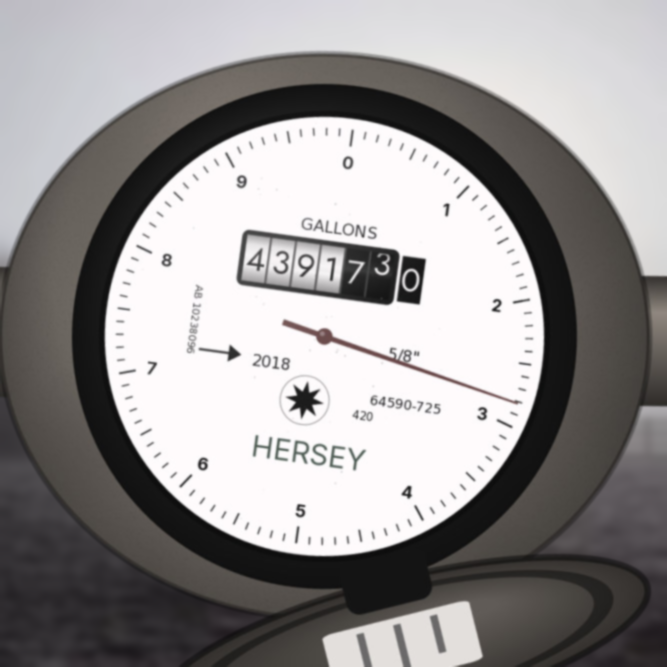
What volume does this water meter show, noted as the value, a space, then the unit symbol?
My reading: 4391732.8 gal
